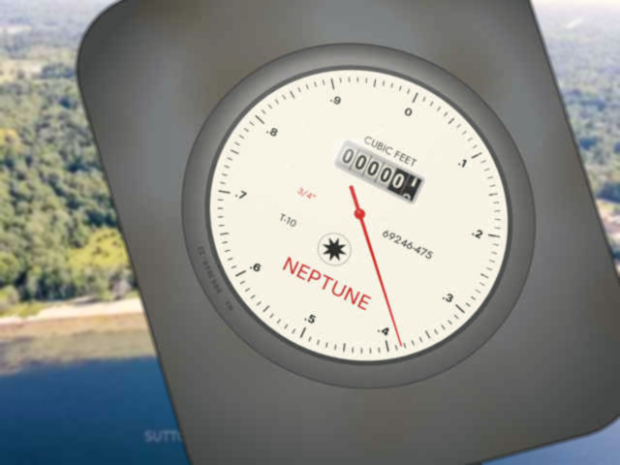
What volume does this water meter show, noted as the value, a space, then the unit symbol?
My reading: 1.38 ft³
